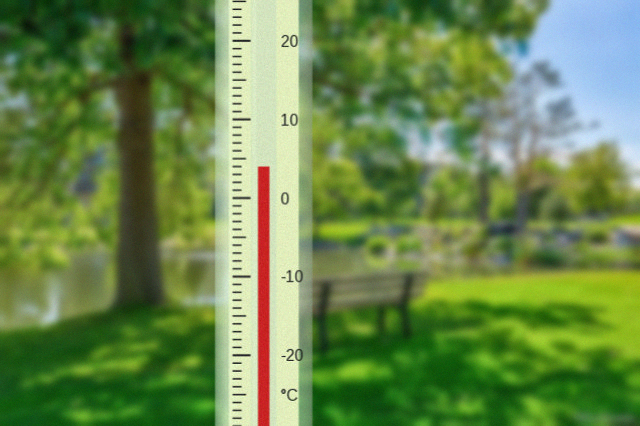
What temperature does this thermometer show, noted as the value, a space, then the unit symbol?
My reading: 4 °C
